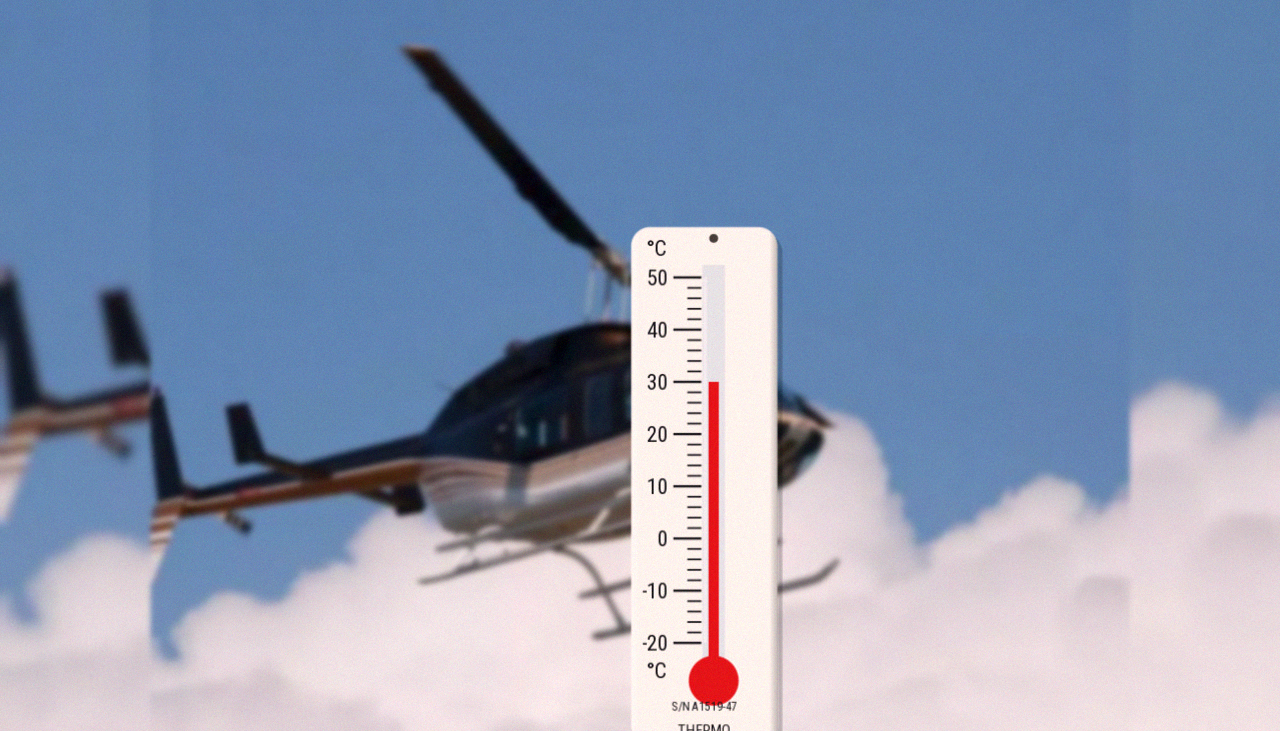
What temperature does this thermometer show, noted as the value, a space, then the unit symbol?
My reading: 30 °C
